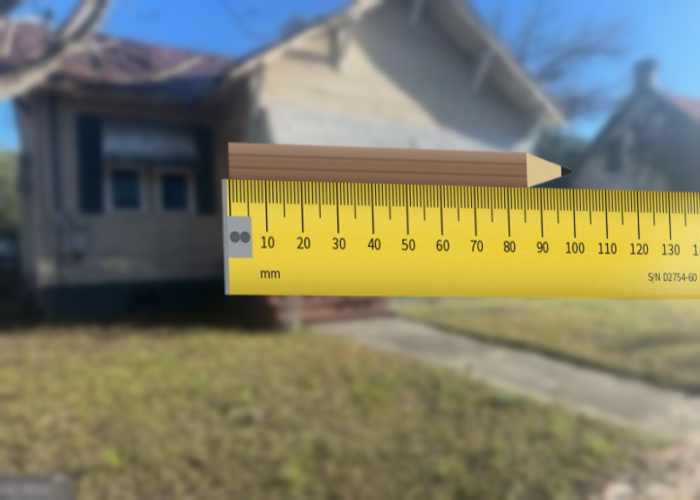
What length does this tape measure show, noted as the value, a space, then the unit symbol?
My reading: 100 mm
